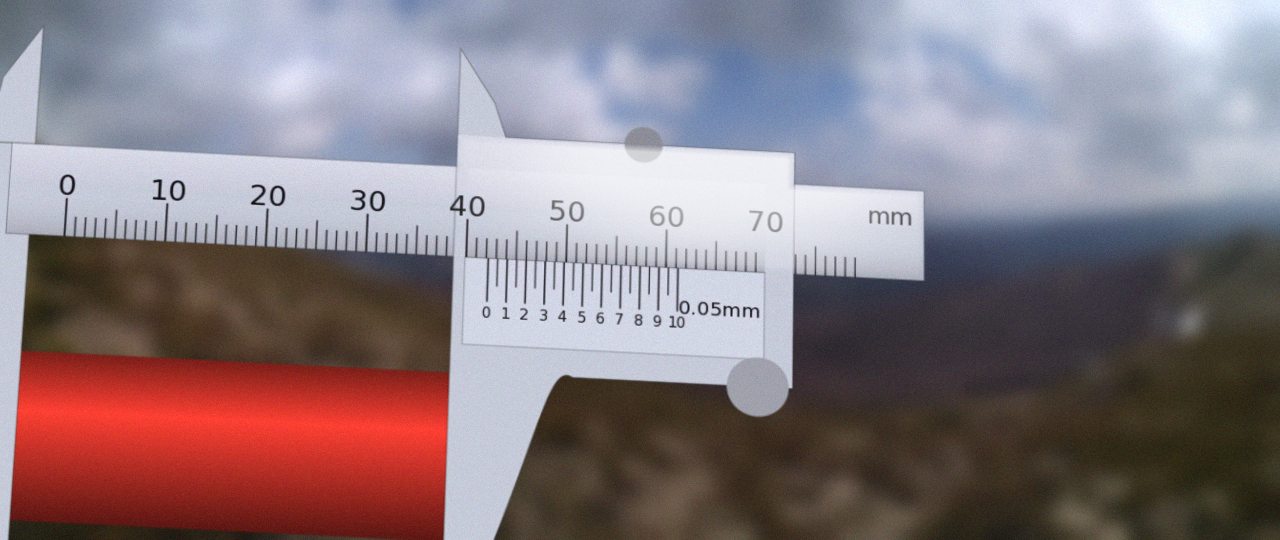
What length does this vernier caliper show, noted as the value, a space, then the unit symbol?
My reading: 42.2 mm
